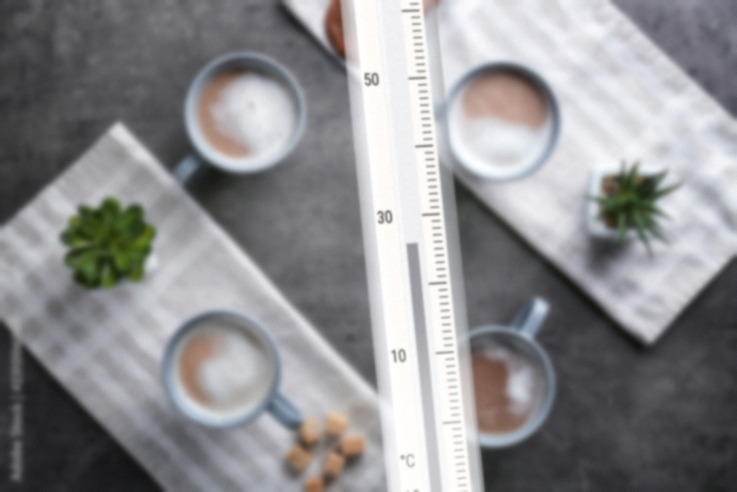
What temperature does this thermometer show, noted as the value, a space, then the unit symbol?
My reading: 26 °C
